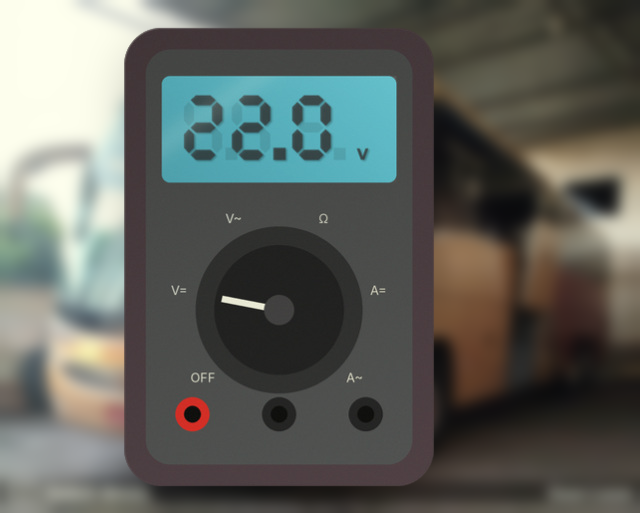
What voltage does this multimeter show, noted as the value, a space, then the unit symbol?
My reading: 22.0 V
